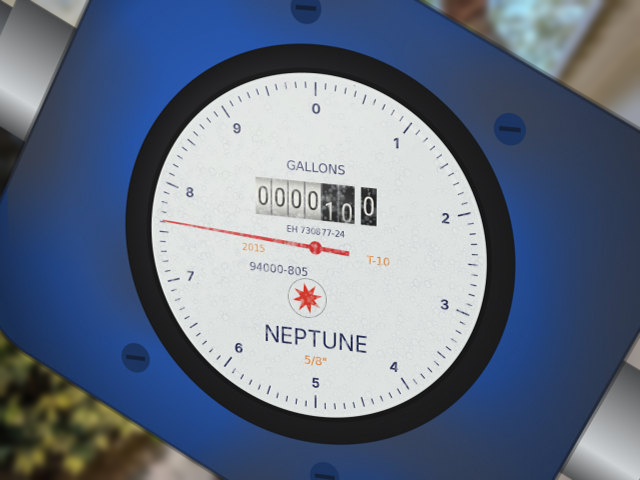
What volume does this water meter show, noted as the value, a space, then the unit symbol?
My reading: 97.6 gal
